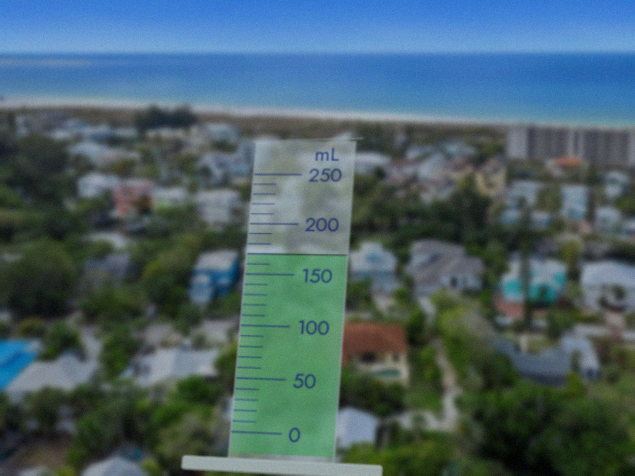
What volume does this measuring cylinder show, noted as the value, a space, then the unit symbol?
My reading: 170 mL
